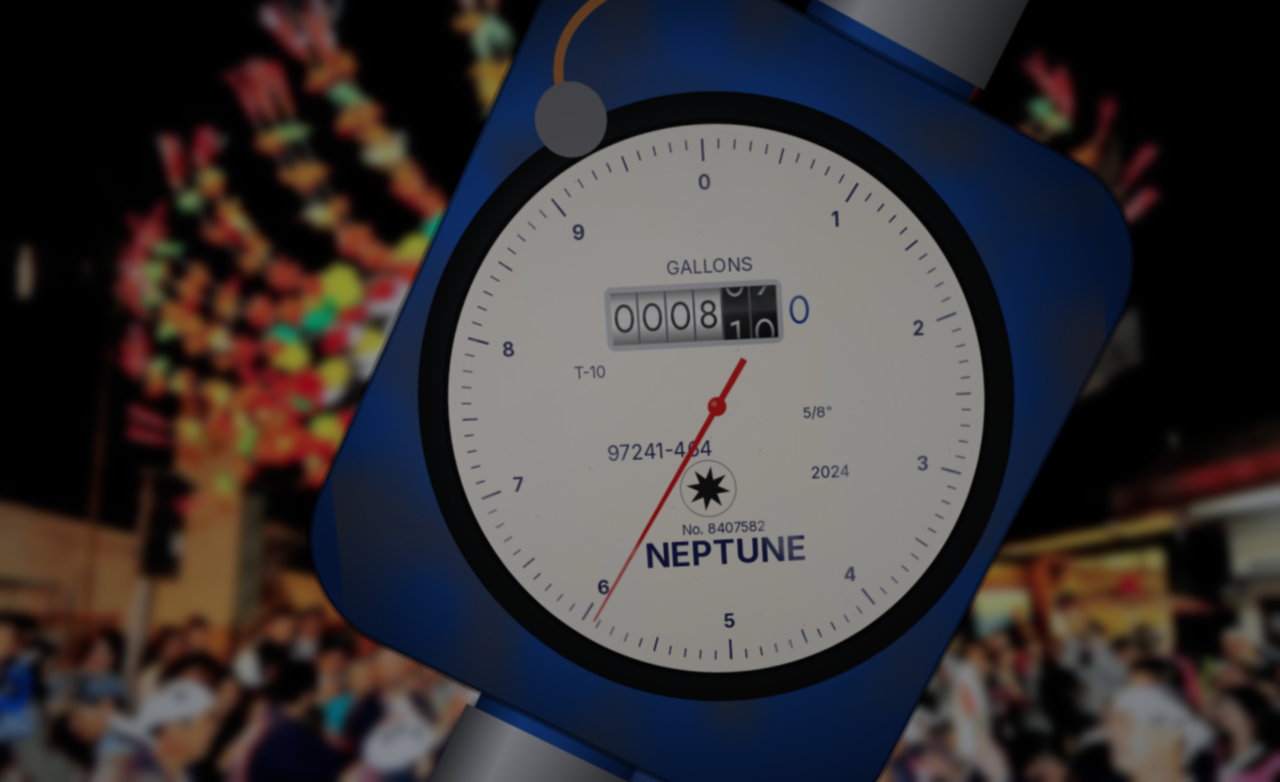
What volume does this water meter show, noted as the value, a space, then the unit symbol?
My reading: 8095.9 gal
